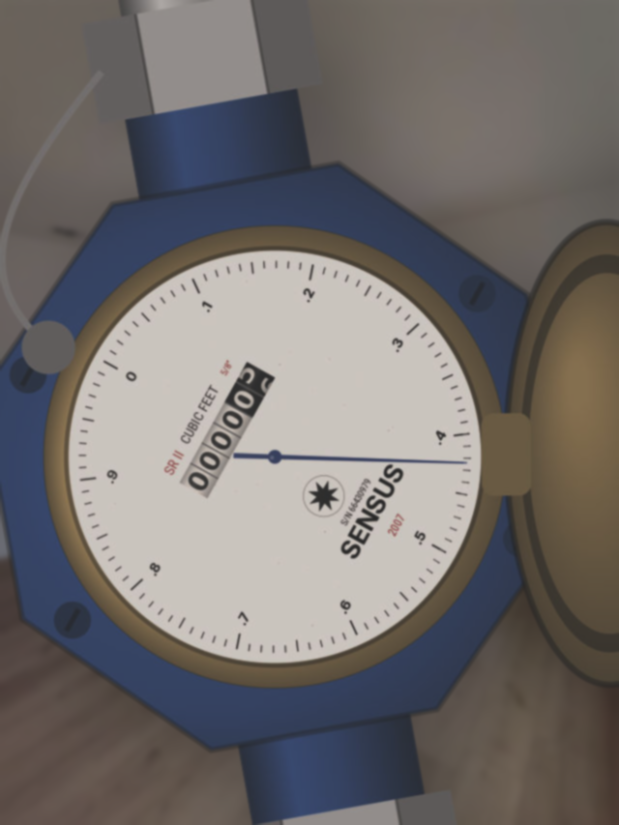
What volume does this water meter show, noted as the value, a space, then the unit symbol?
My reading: 5.42 ft³
